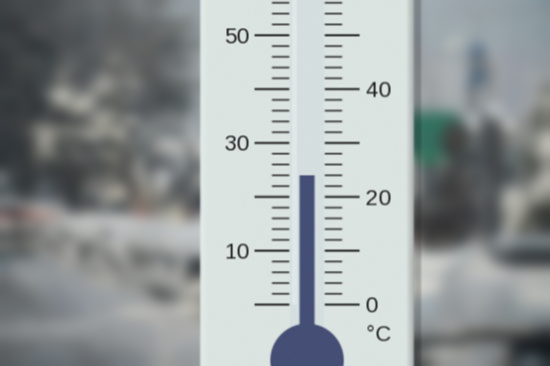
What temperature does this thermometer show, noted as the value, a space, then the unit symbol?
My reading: 24 °C
